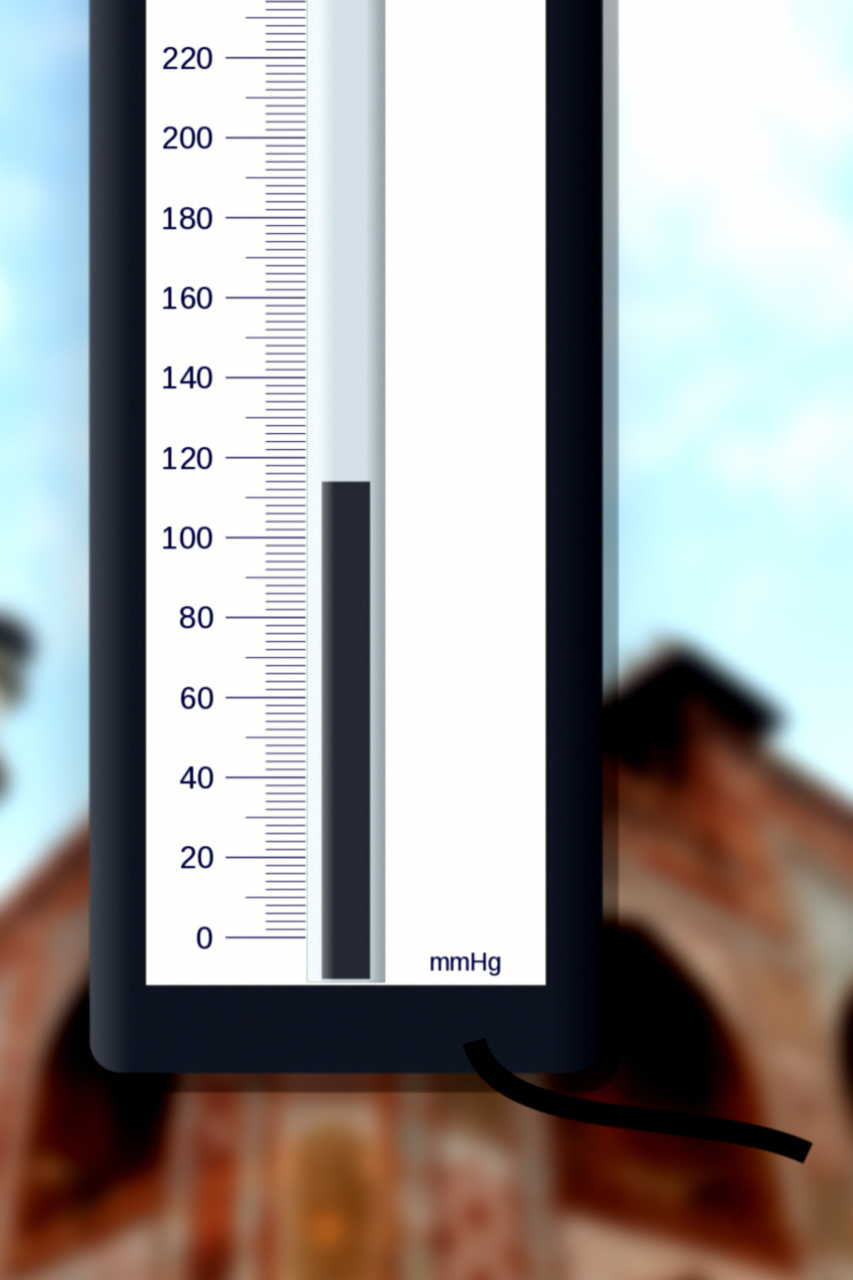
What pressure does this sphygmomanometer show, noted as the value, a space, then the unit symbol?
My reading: 114 mmHg
